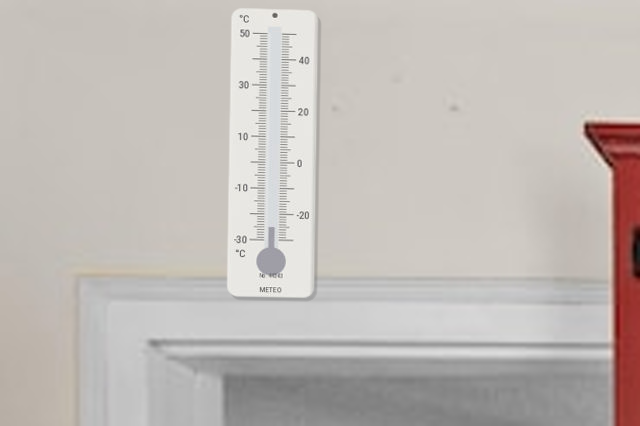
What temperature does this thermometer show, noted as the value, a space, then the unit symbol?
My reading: -25 °C
